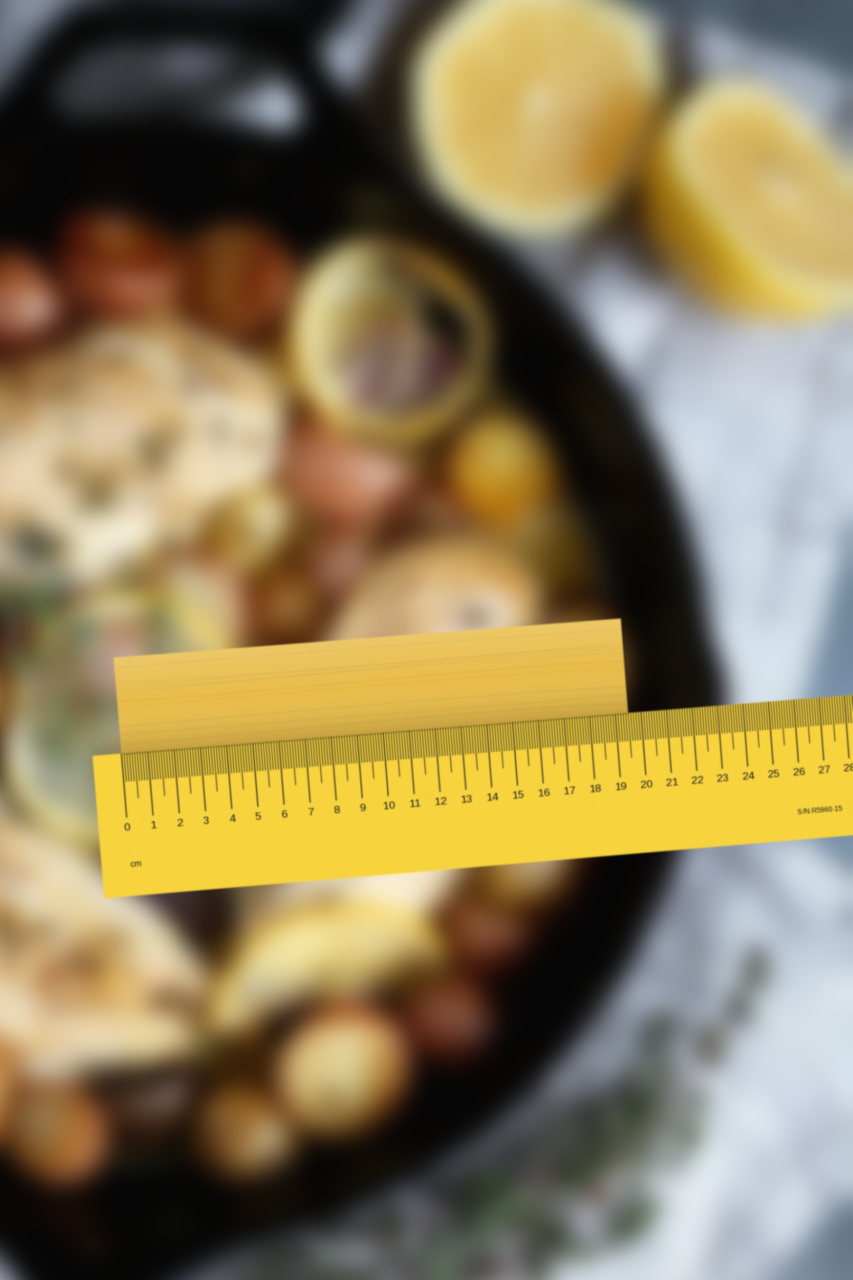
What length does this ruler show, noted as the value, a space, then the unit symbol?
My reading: 19.5 cm
